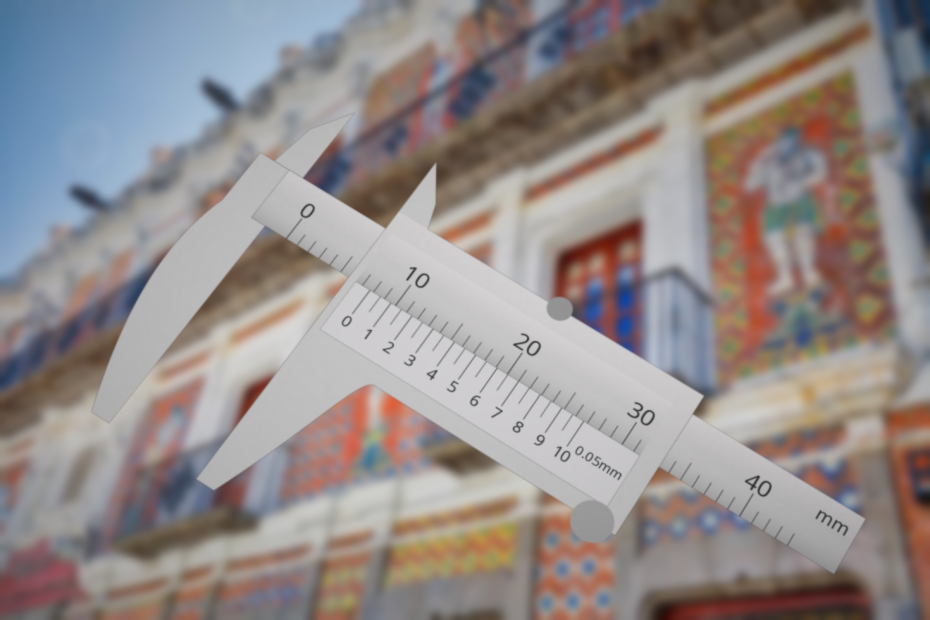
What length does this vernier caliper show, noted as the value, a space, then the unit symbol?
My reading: 7.7 mm
